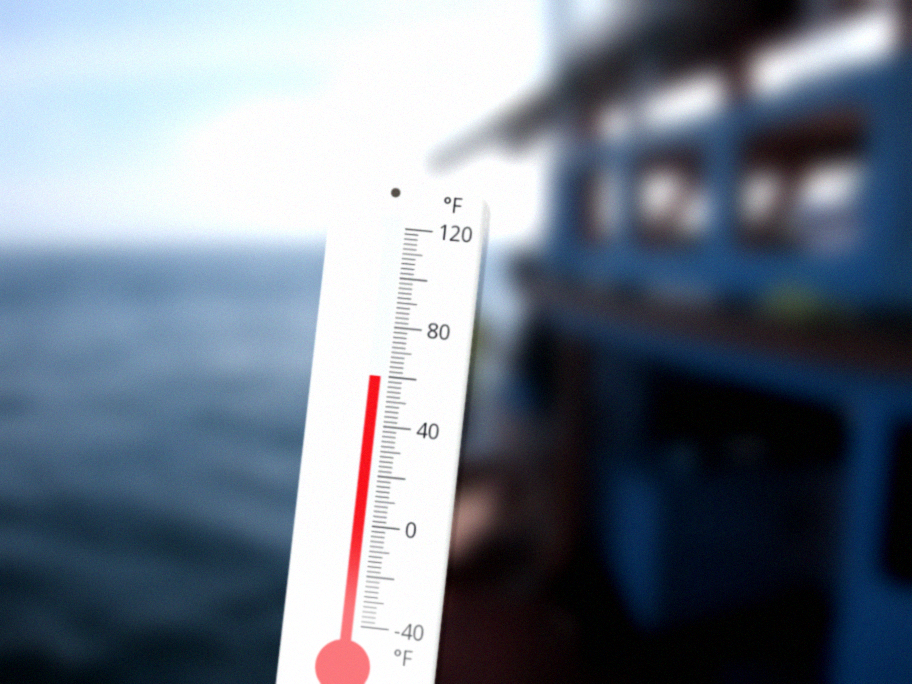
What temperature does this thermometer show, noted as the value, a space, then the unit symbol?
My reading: 60 °F
